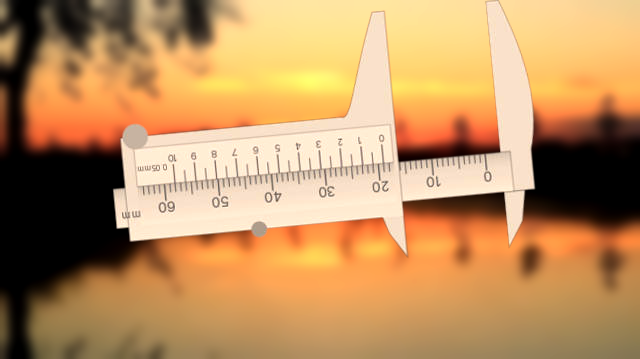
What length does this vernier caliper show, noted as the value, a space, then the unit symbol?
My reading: 19.0 mm
